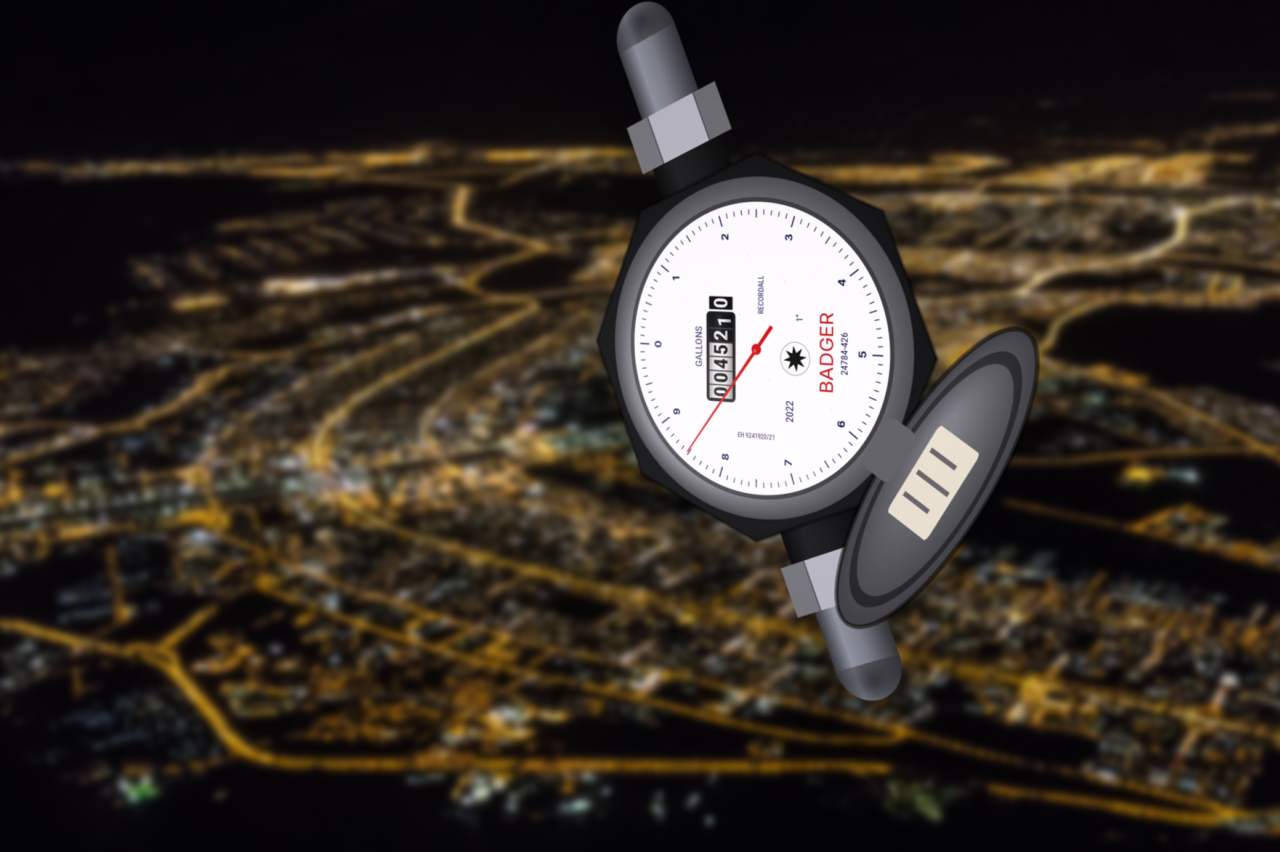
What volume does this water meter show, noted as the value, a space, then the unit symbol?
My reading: 45208.5 gal
